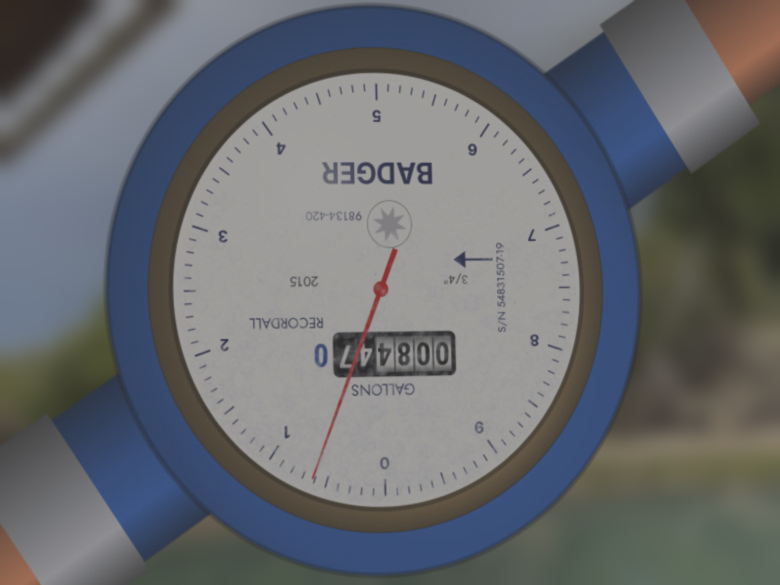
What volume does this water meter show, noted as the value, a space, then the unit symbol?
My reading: 84470.6 gal
